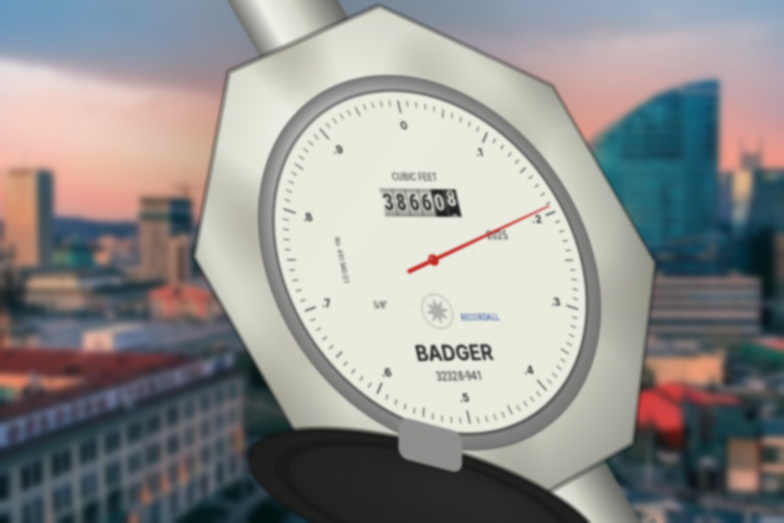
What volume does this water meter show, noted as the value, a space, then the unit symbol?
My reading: 386608.19 ft³
